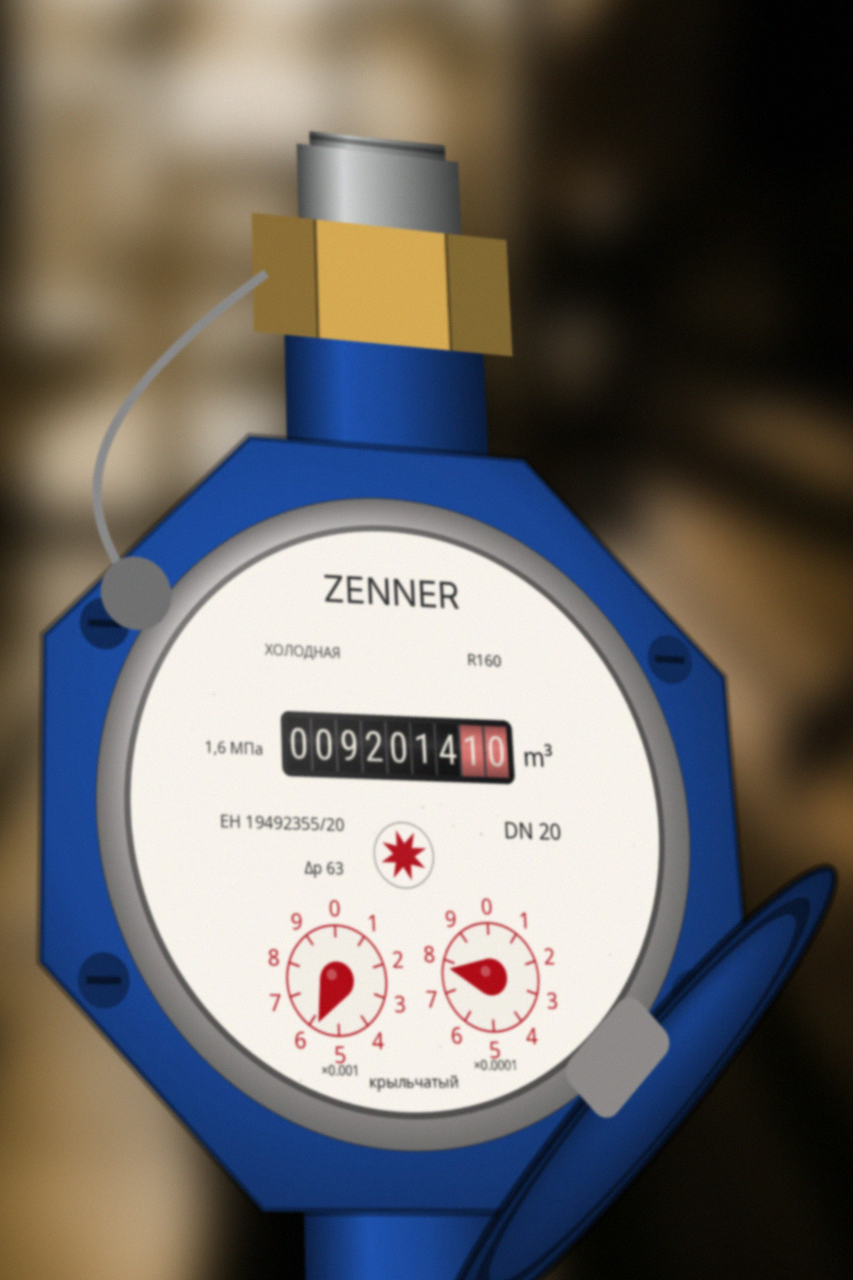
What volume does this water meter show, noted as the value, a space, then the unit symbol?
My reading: 92014.1057 m³
